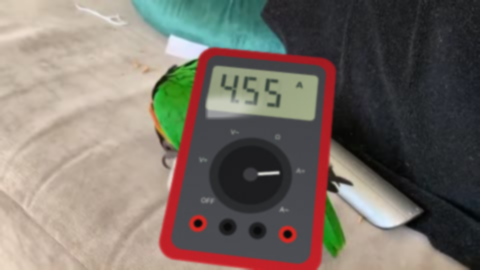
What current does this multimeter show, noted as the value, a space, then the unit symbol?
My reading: 4.55 A
